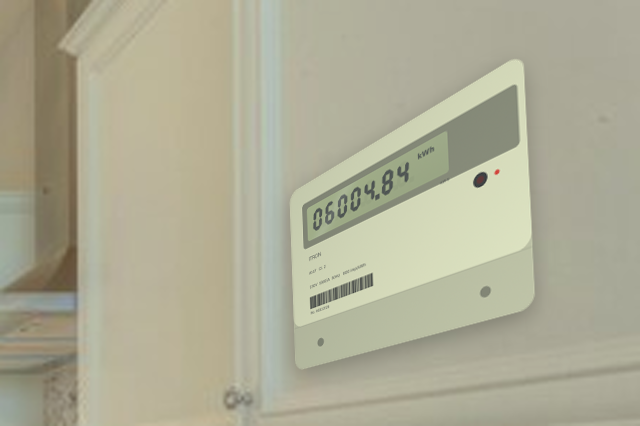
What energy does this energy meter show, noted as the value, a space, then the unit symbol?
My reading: 6004.84 kWh
